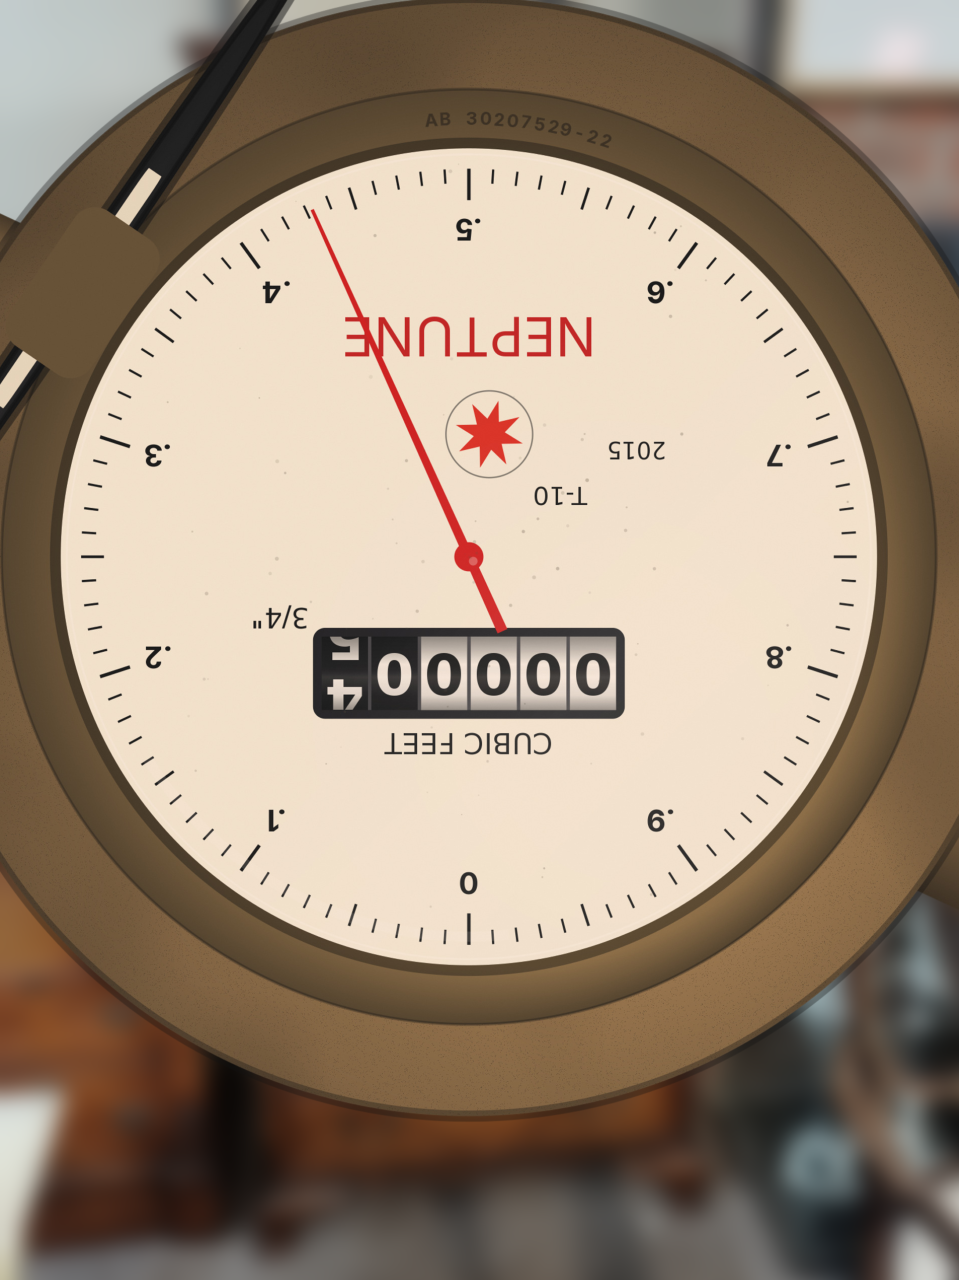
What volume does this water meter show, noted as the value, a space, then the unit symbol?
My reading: 4.43 ft³
